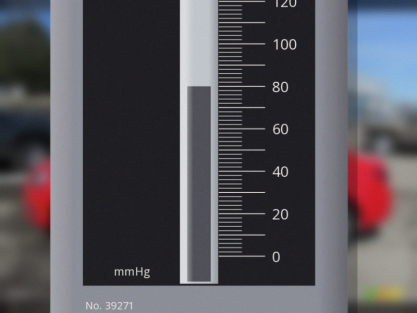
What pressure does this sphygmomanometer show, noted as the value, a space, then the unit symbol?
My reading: 80 mmHg
